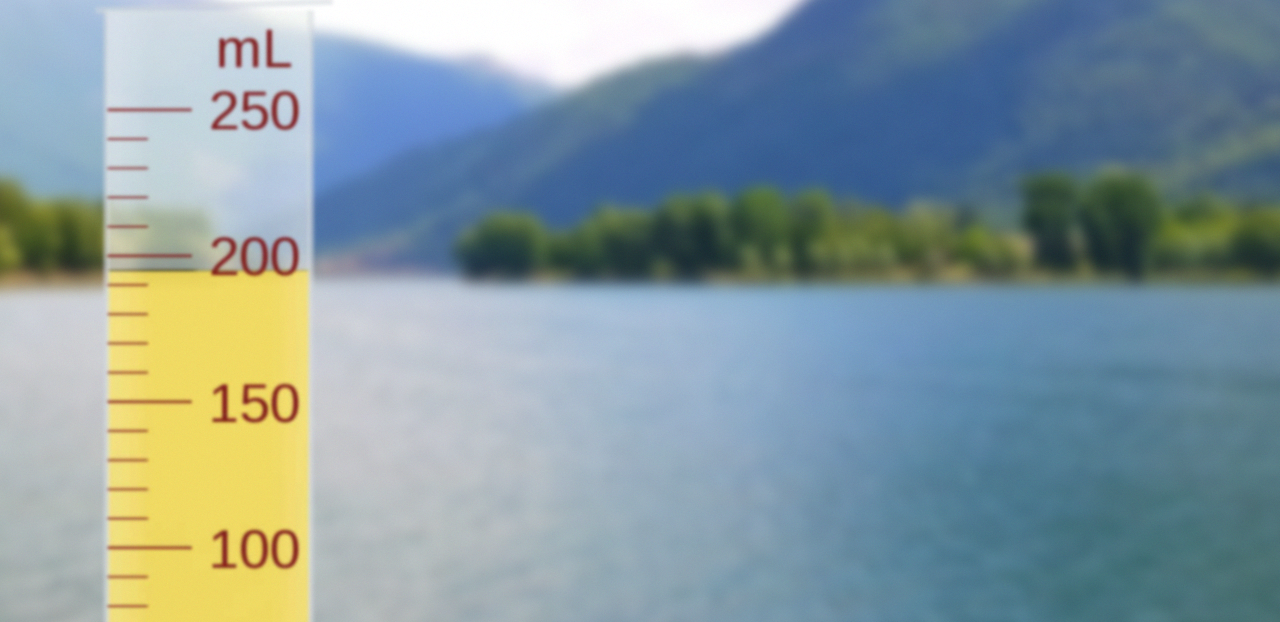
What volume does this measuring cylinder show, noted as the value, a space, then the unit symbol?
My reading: 195 mL
